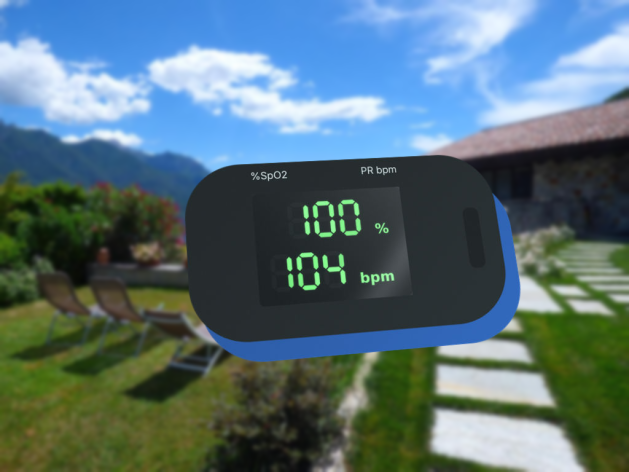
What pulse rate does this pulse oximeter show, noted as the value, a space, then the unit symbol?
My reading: 104 bpm
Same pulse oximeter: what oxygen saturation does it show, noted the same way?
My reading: 100 %
